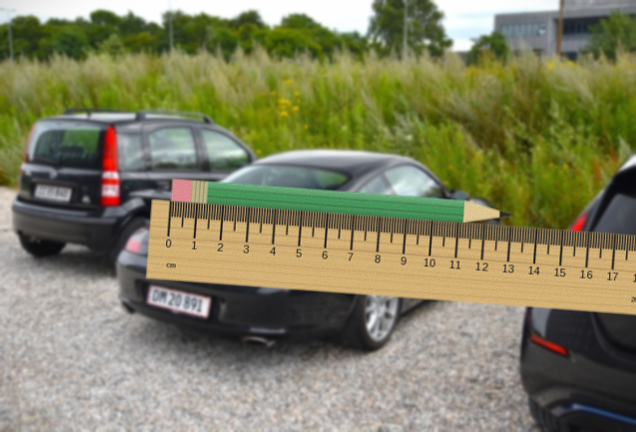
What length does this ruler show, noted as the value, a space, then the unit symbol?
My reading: 13 cm
